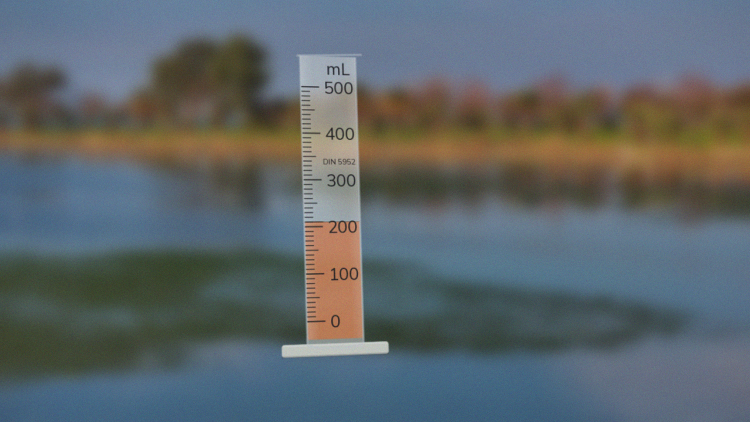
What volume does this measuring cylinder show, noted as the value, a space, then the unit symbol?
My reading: 210 mL
